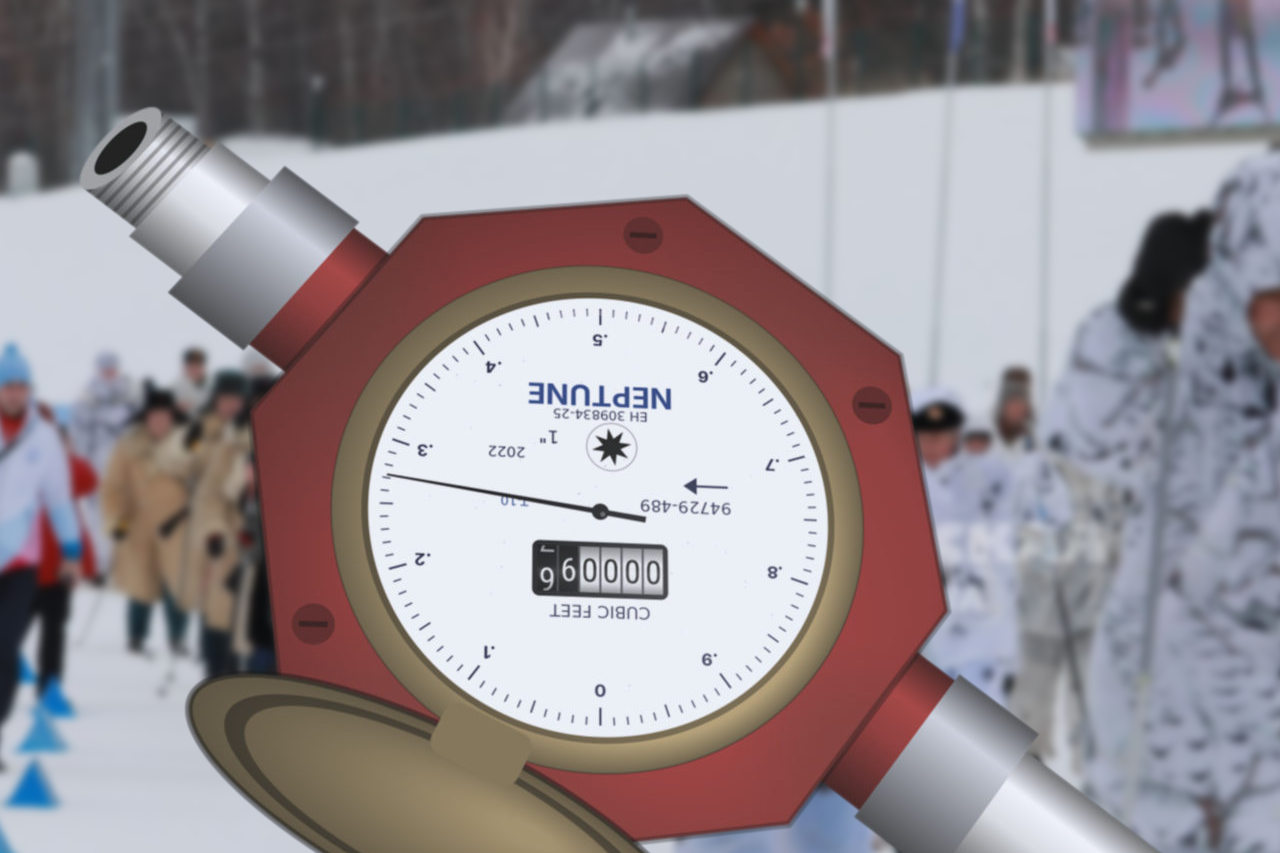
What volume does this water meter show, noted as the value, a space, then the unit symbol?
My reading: 96.27 ft³
